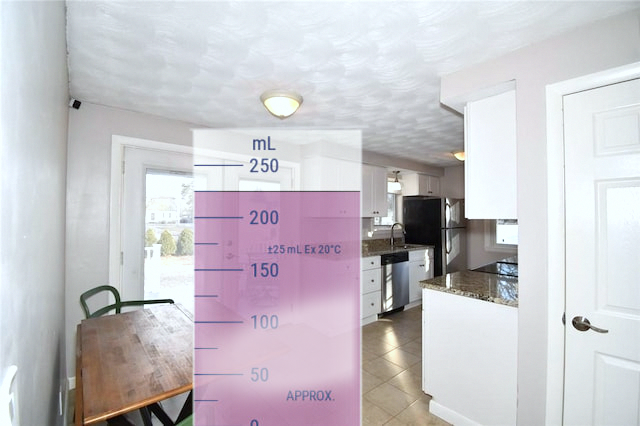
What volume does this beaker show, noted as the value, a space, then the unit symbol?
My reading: 225 mL
